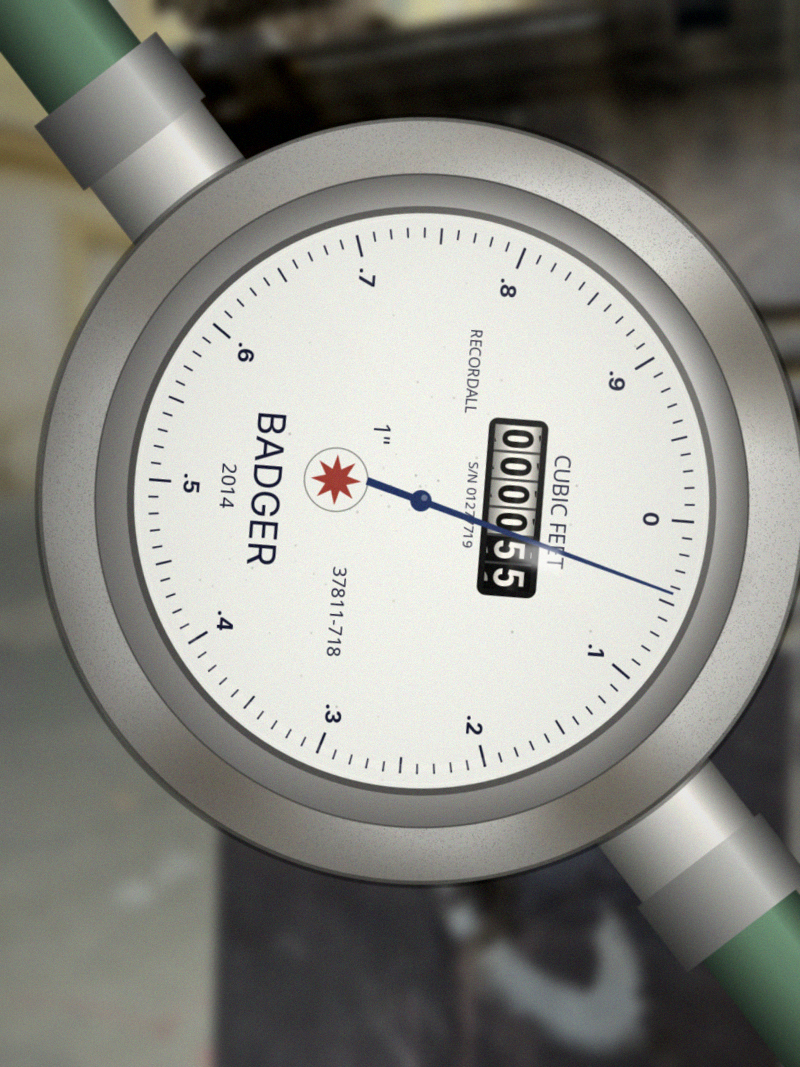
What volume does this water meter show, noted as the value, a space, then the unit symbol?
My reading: 55.04 ft³
